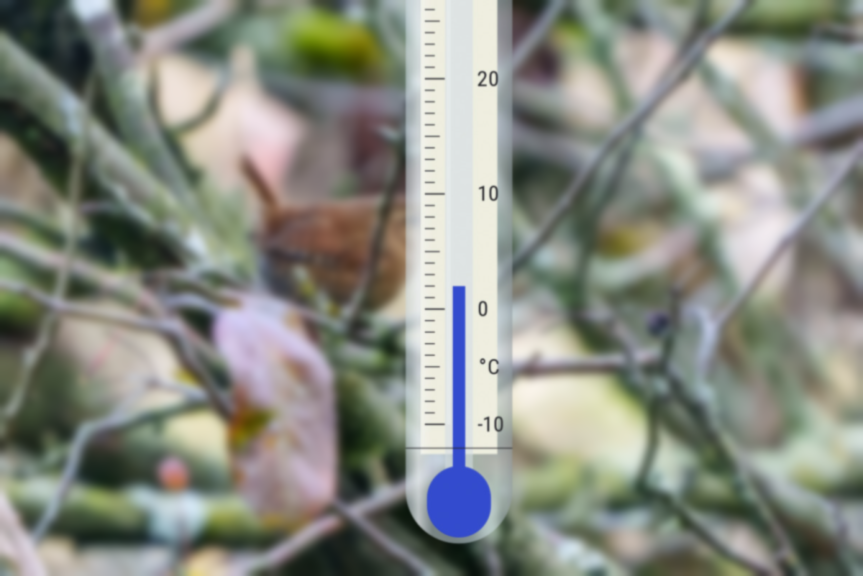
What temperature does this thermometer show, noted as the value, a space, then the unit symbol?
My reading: 2 °C
